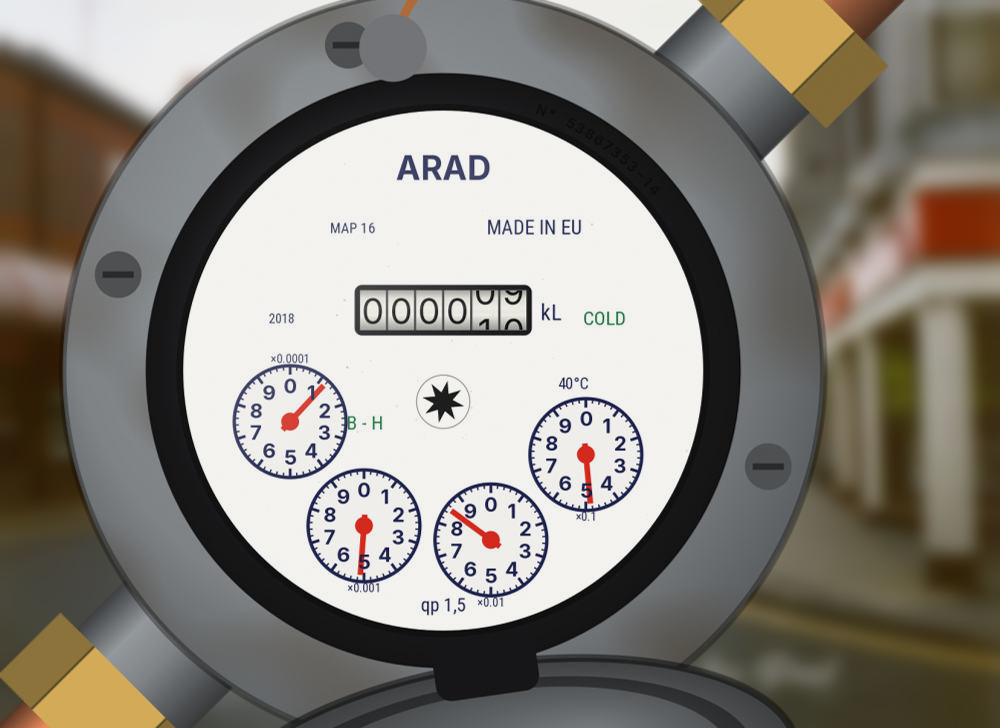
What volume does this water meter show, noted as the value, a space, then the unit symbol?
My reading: 9.4851 kL
